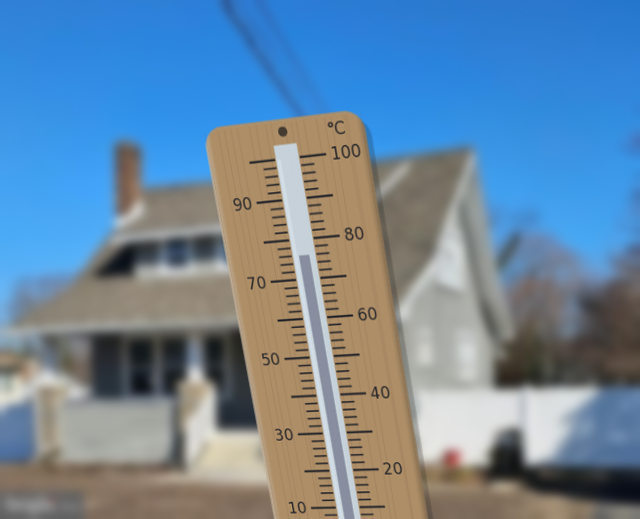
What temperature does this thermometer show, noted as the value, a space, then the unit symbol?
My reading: 76 °C
